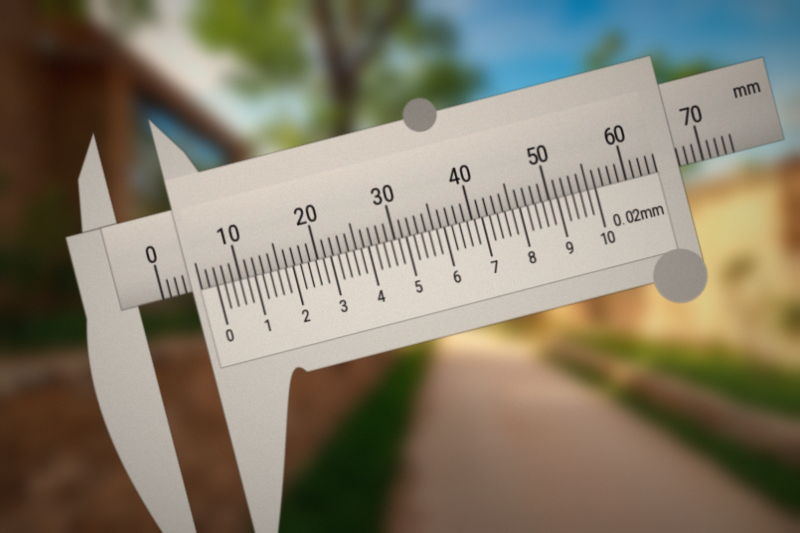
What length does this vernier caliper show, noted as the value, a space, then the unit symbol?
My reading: 7.0 mm
